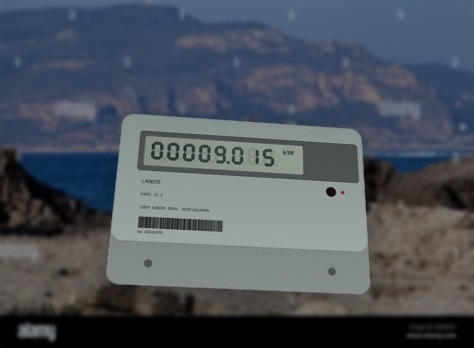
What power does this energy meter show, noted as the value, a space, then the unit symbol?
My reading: 9.015 kW
